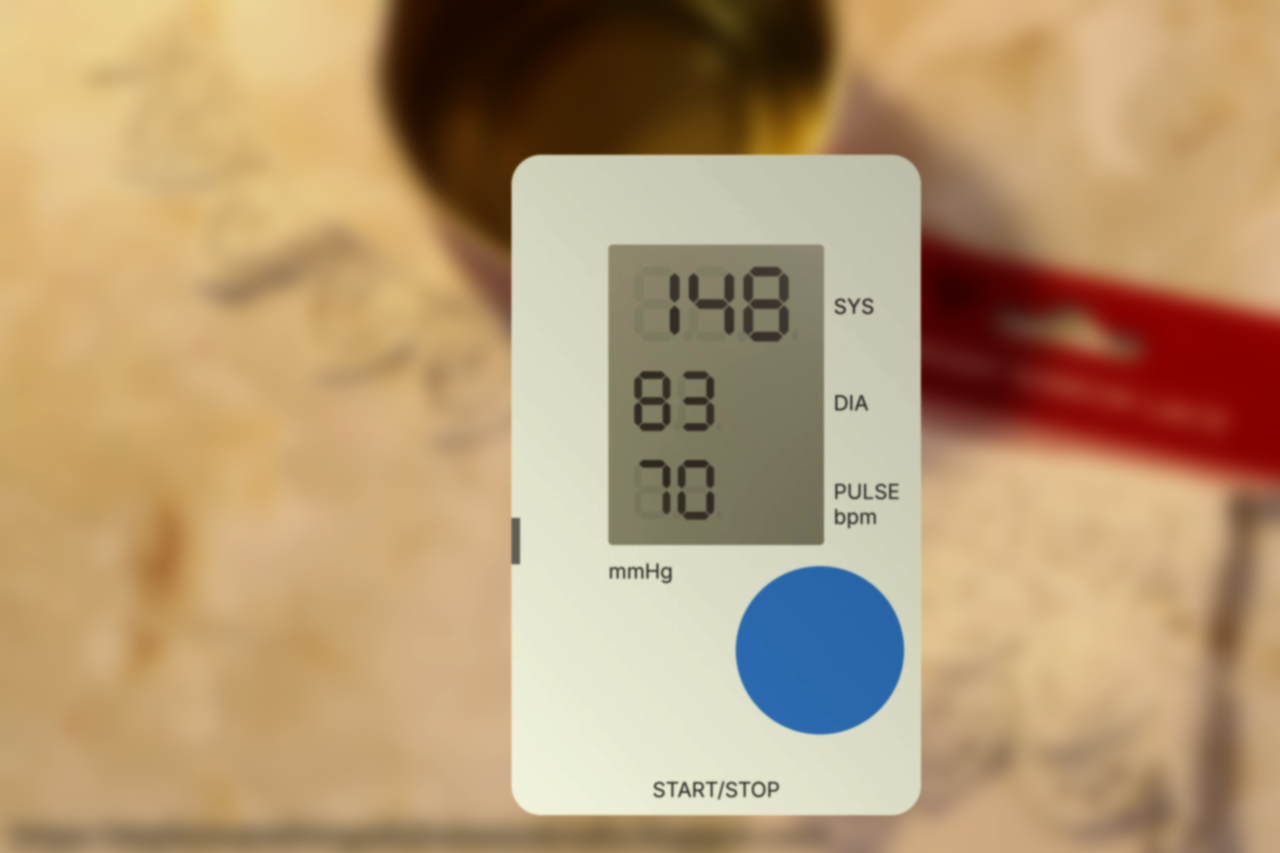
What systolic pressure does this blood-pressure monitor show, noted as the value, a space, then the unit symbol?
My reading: 148 mmHg
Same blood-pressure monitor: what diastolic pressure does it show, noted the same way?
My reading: 83 mmHg
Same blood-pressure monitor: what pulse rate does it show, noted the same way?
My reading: 70 bpm
